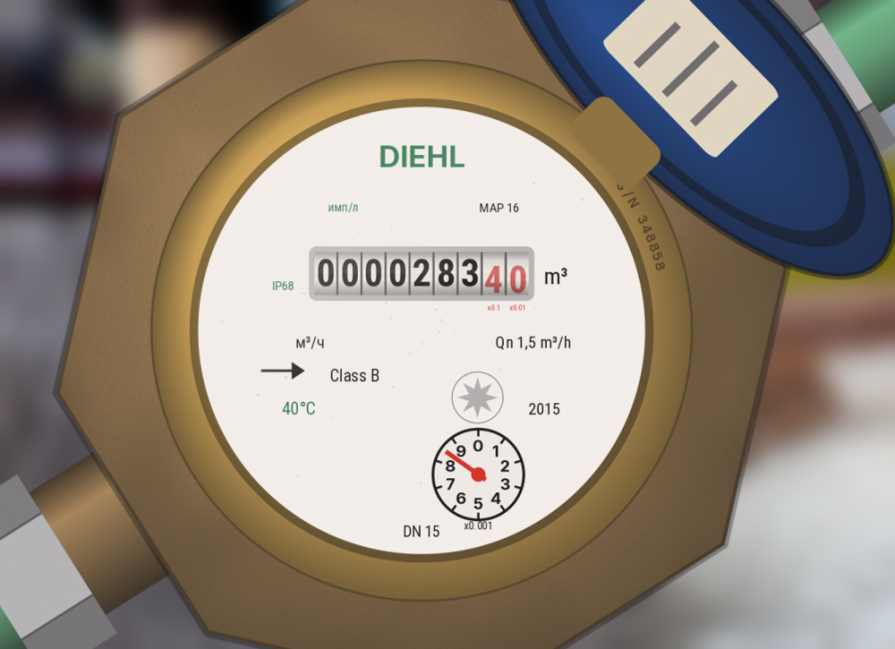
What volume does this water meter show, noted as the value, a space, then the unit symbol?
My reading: 283.398 m³
